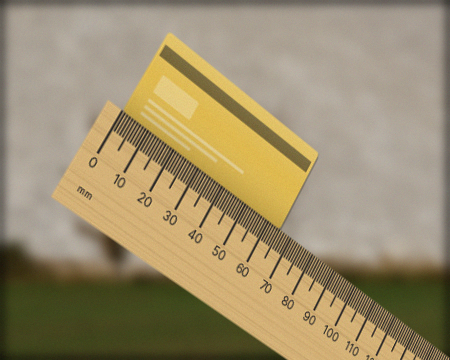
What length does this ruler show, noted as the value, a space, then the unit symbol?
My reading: 65 mm
